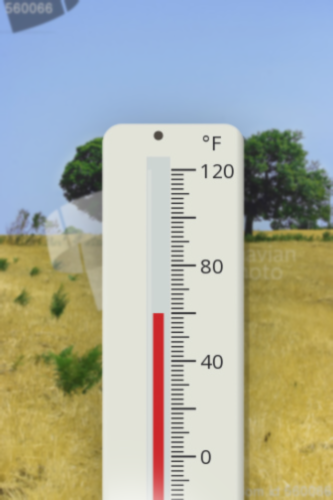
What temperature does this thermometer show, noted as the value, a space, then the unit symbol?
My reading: 60 °F
